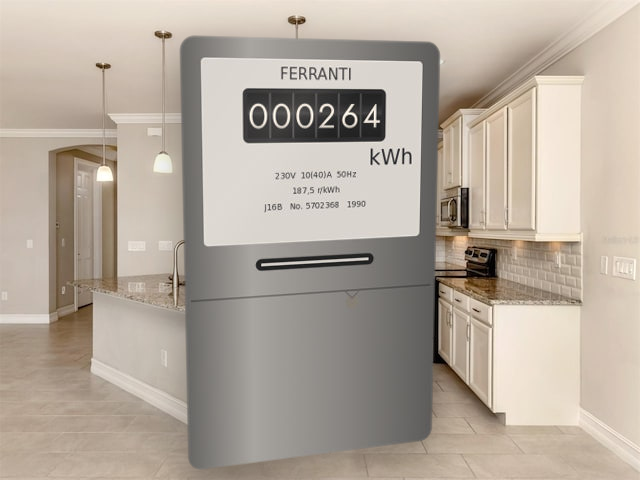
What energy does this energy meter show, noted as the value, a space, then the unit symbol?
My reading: 264 kWh
